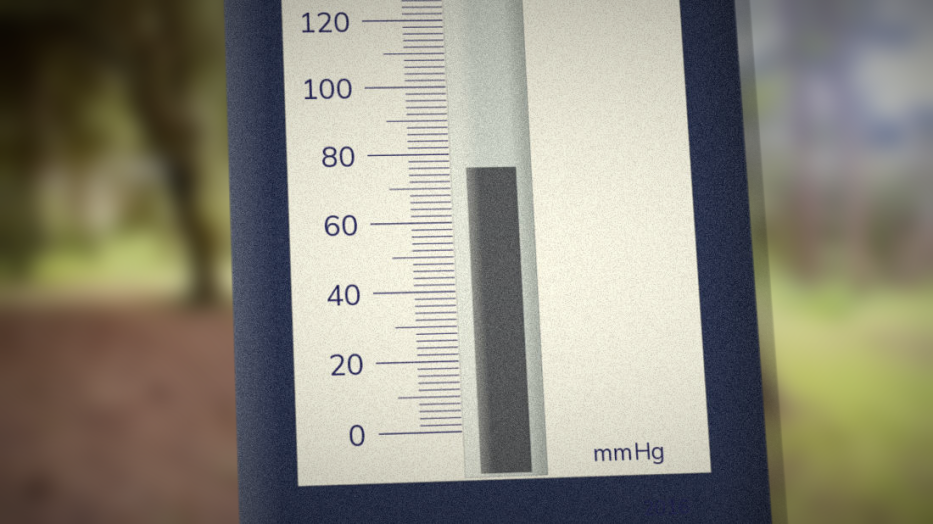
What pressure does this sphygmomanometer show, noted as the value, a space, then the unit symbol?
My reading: 76 mmHg
